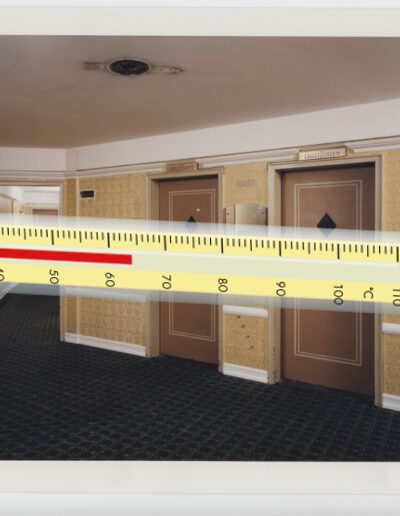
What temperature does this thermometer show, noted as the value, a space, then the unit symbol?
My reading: 64 °C
